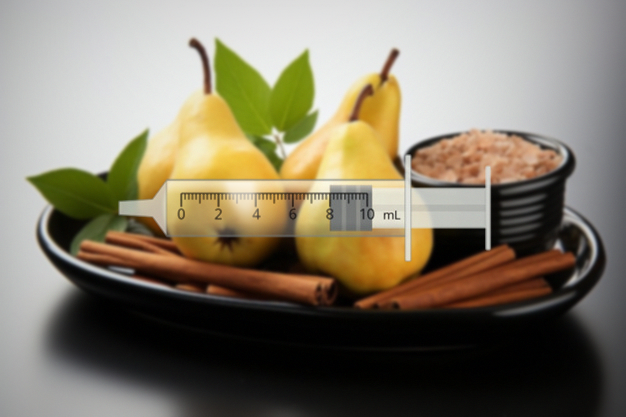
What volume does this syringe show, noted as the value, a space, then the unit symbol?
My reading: 8 mL
